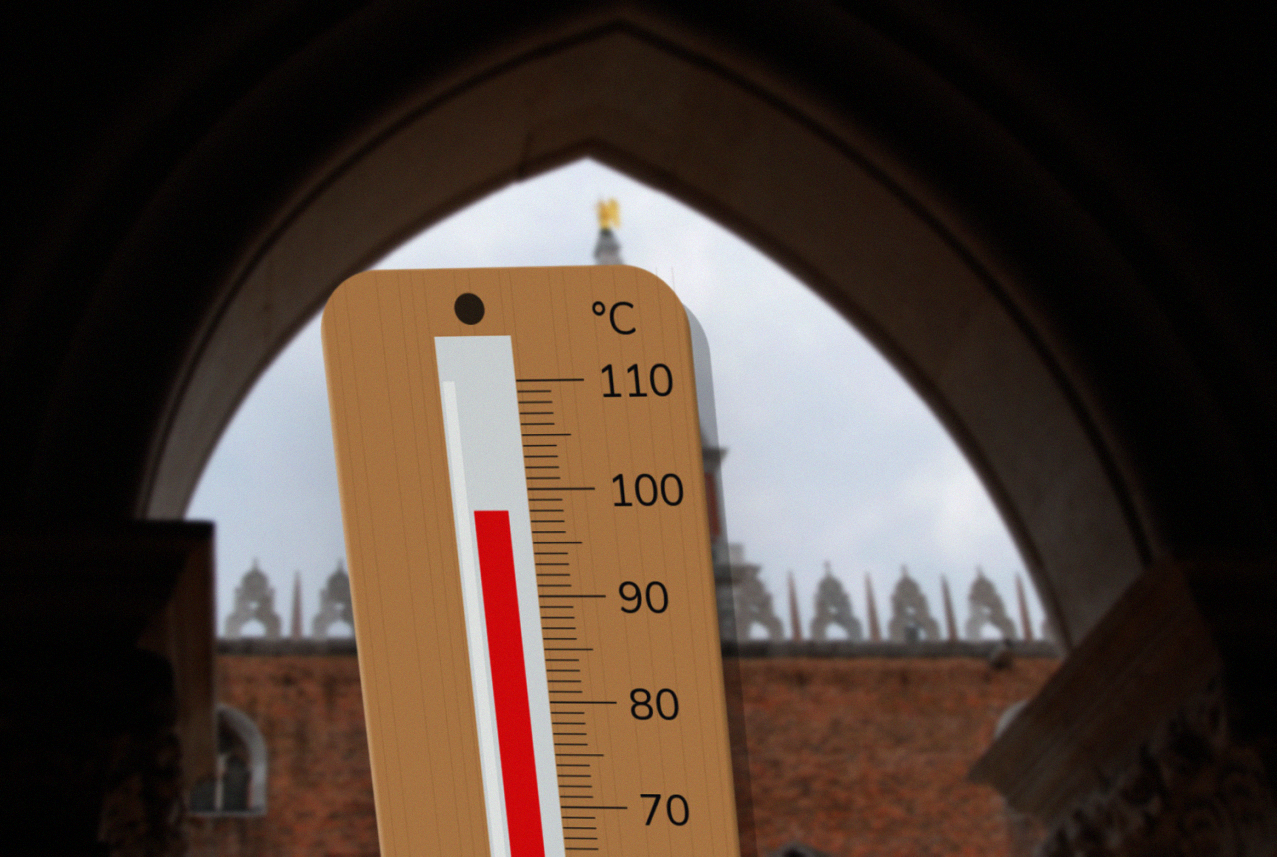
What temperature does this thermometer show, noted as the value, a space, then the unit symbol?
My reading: 98 °C
